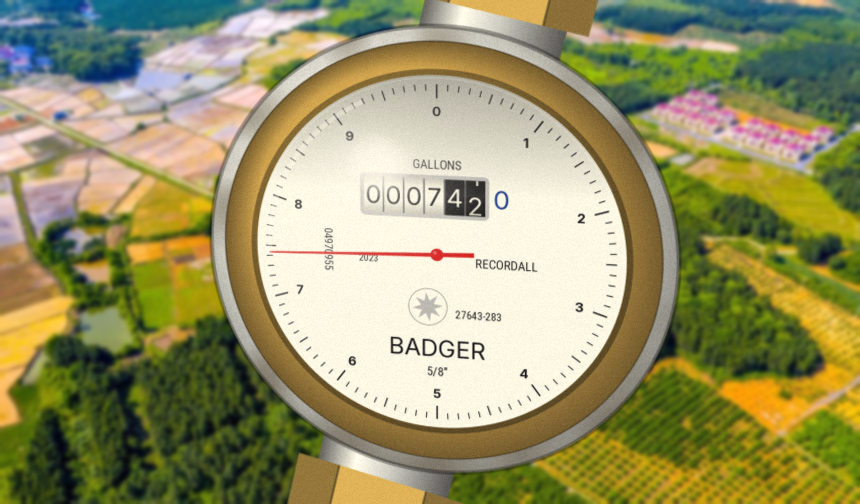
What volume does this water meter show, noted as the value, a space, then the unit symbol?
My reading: 7417.4 gal
